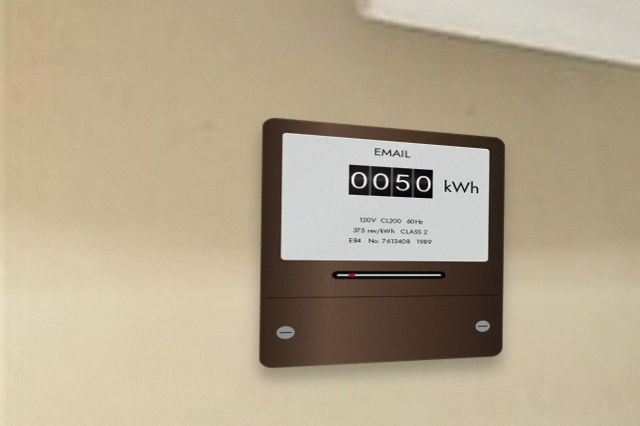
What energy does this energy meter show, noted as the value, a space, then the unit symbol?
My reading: 50 kWh
